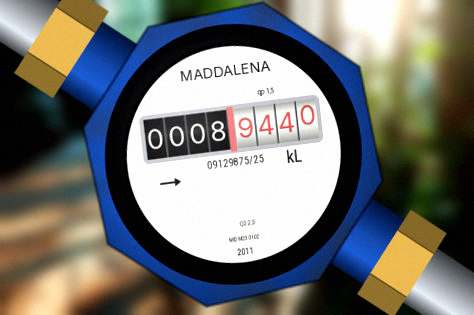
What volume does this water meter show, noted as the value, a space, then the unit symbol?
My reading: 8.9440 kL
